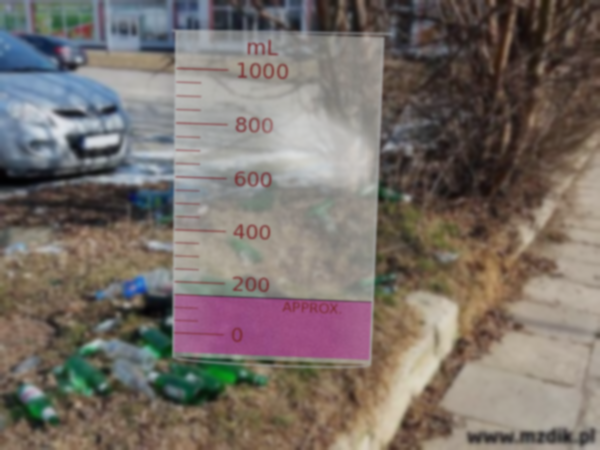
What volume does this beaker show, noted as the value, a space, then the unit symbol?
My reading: 150 mL
